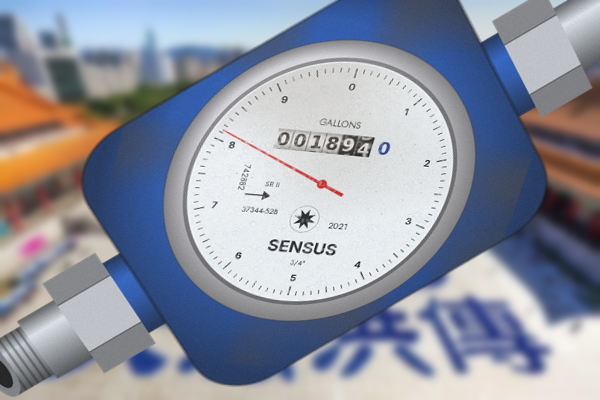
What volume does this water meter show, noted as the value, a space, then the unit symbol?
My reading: 18938.1 gal
